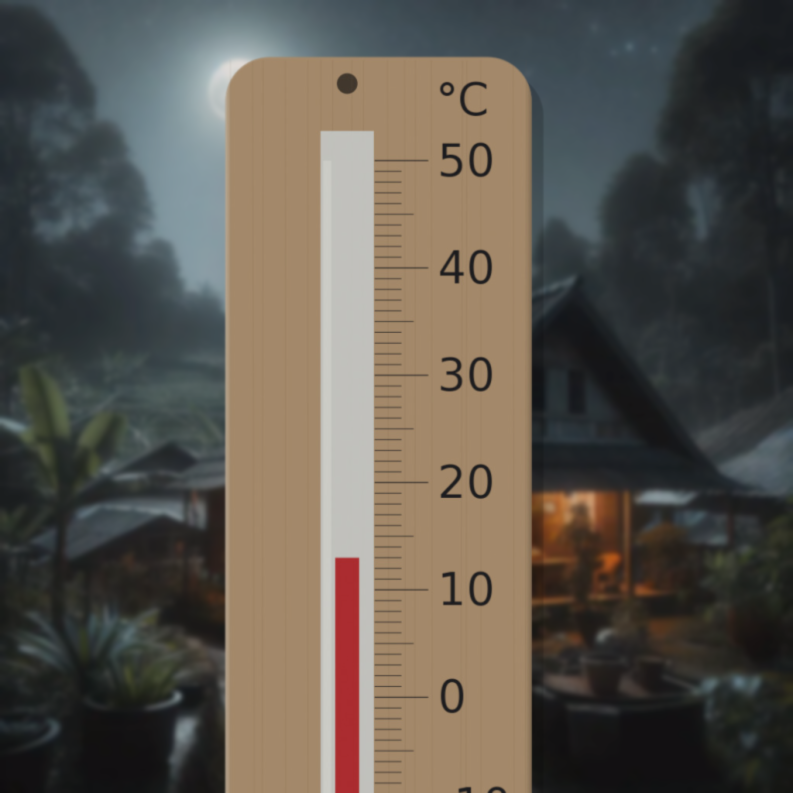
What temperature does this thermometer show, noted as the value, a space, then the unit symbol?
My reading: 13 °C
